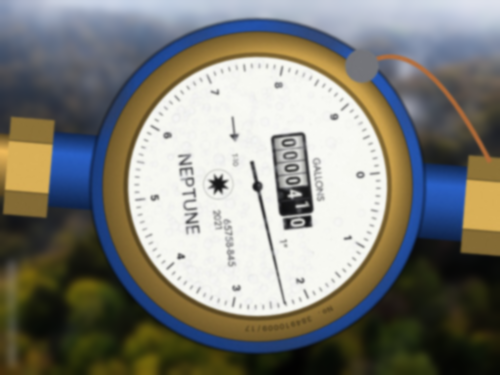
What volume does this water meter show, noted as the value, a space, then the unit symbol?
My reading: 412.3 gal
